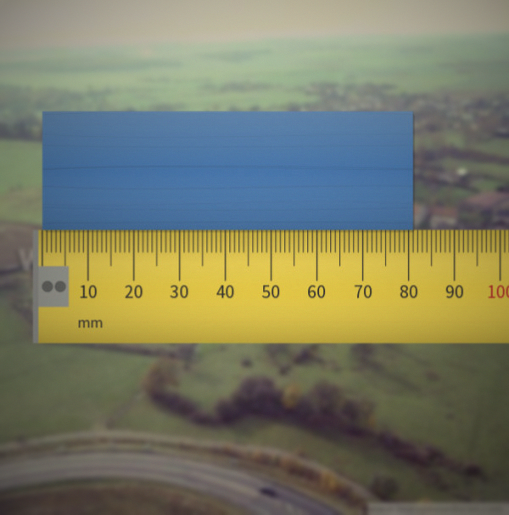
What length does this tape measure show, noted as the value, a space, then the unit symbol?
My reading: 81 mm
